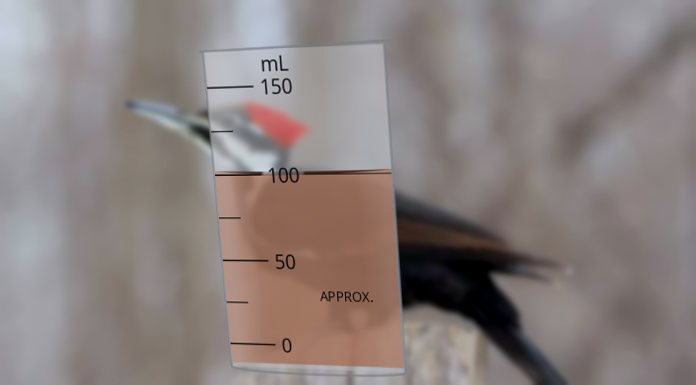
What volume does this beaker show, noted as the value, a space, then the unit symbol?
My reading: 100 mL
